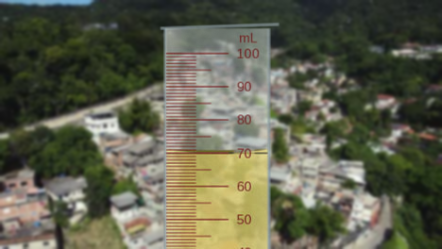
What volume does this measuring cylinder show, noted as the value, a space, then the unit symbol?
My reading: 70 mL
